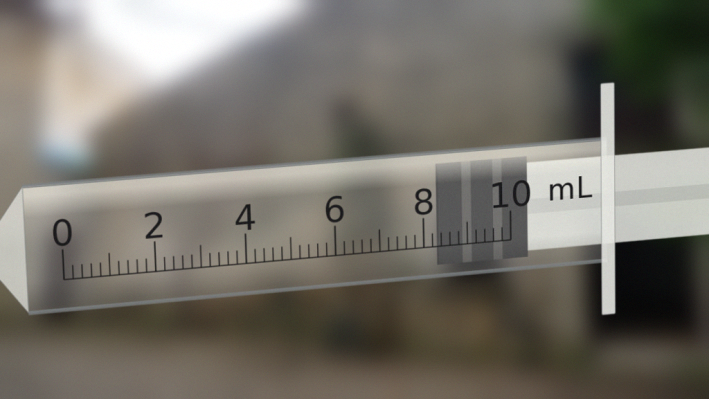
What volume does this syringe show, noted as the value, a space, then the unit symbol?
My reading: 8.3 mL
